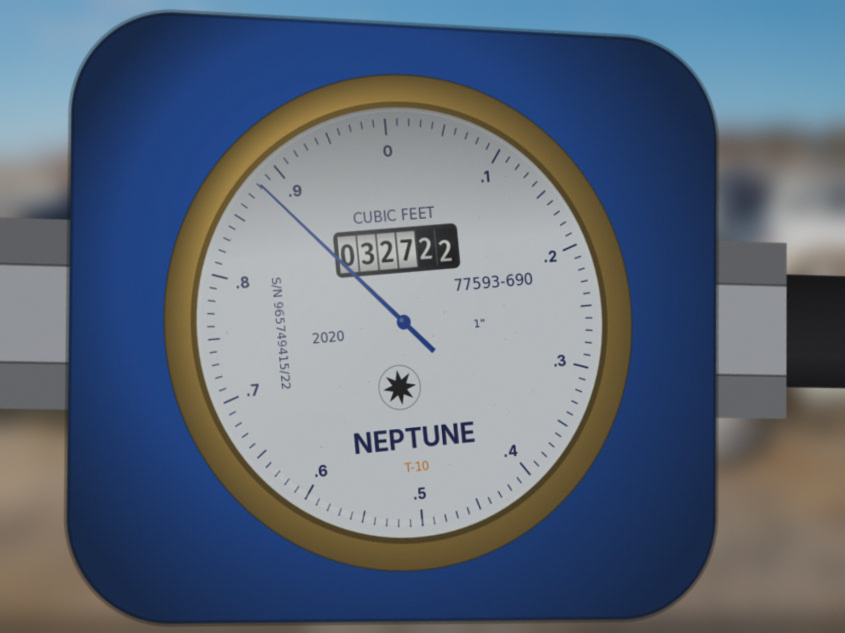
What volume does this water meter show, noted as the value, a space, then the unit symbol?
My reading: 32721.88 ft³
